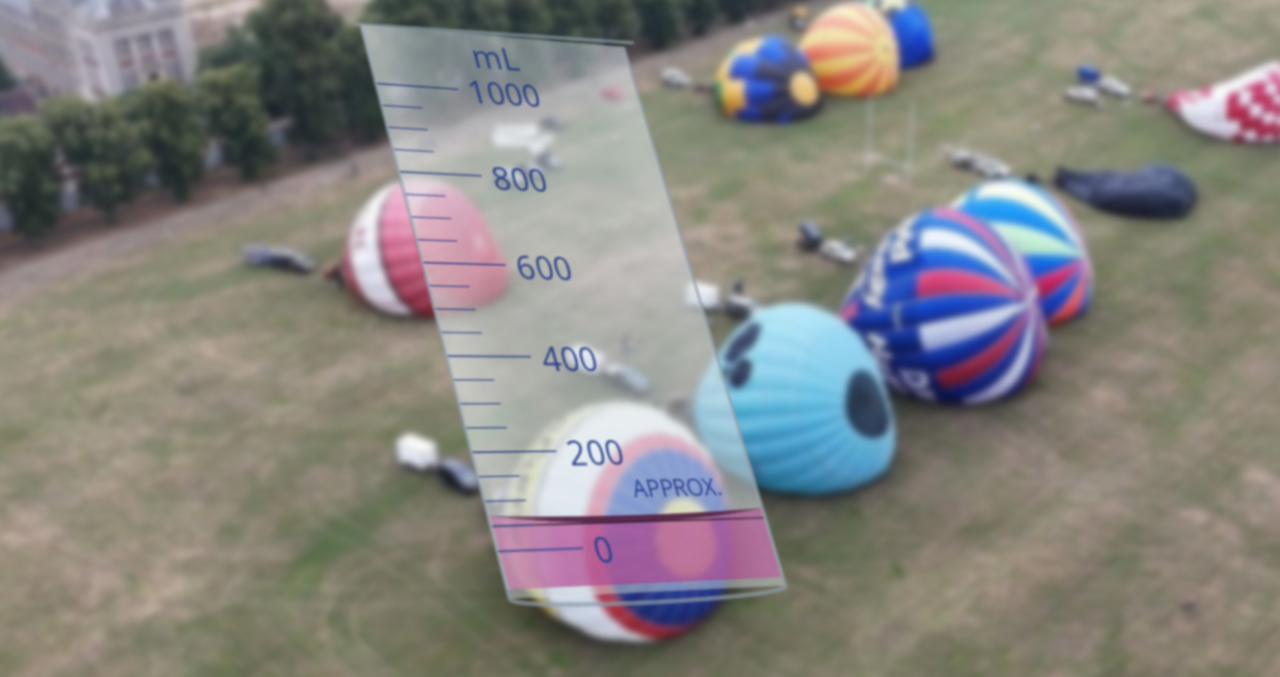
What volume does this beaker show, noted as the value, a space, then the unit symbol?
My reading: 50 mL
